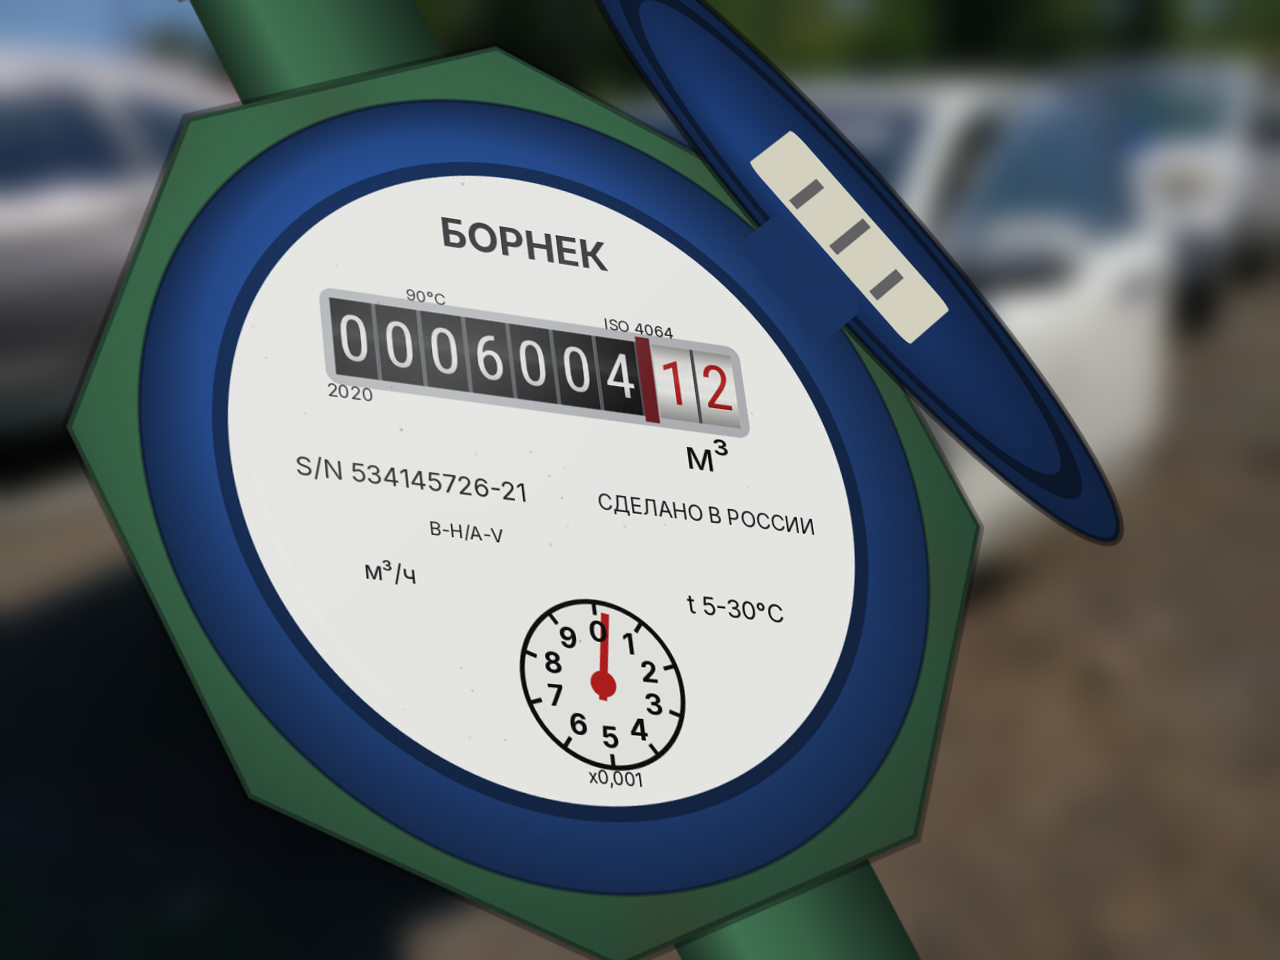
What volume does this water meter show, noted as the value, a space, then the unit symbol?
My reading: 6004.120 m³
